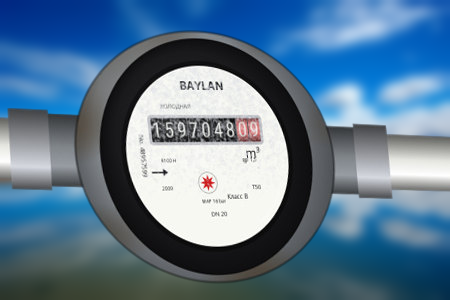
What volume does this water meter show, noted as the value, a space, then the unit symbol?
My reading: 1597048.09 m³
